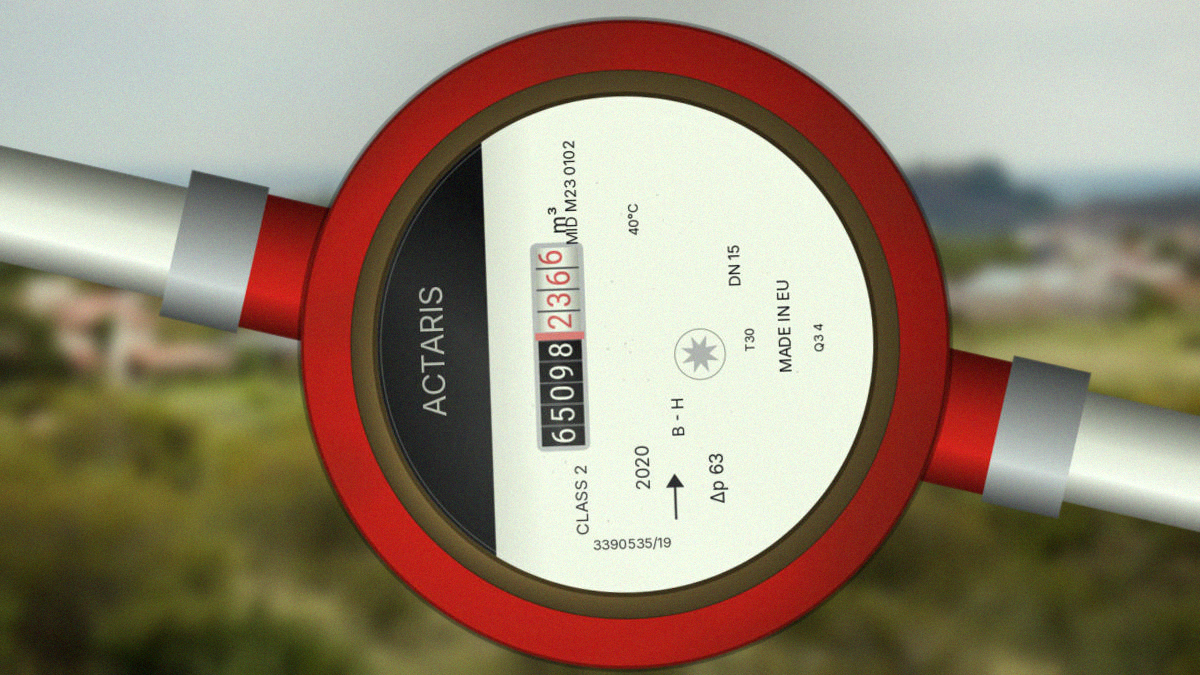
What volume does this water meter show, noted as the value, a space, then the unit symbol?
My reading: 65098.2366 m³
